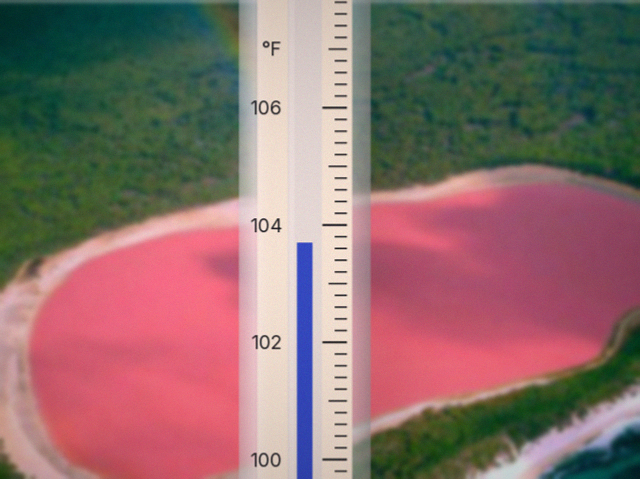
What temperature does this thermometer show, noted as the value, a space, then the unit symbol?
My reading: 103.7 °F
